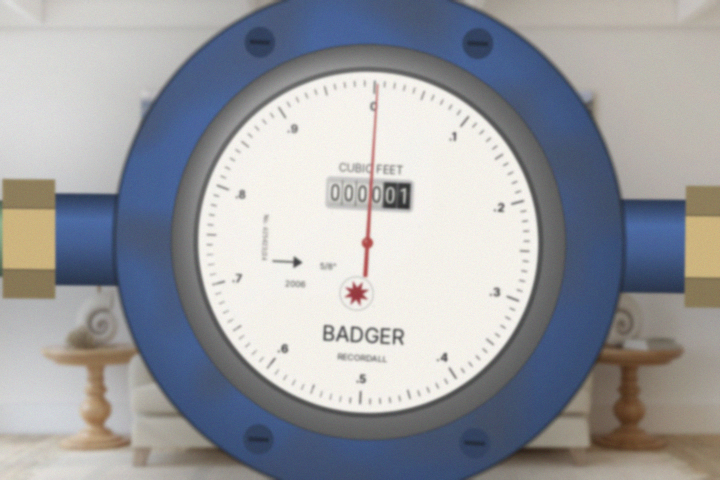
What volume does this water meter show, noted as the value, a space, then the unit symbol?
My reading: 1.00 ft³
